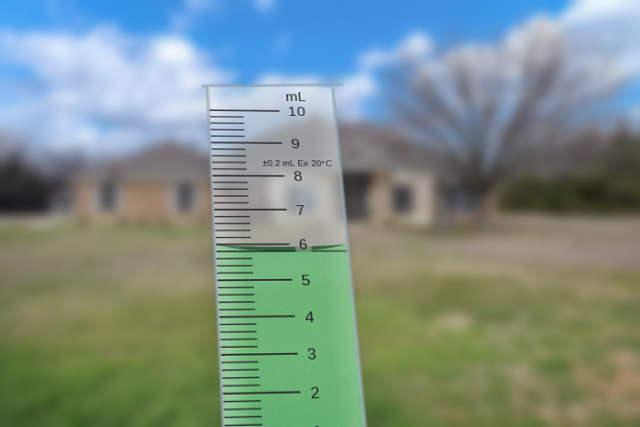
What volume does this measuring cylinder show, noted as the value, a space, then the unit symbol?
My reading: 5.8 mL
